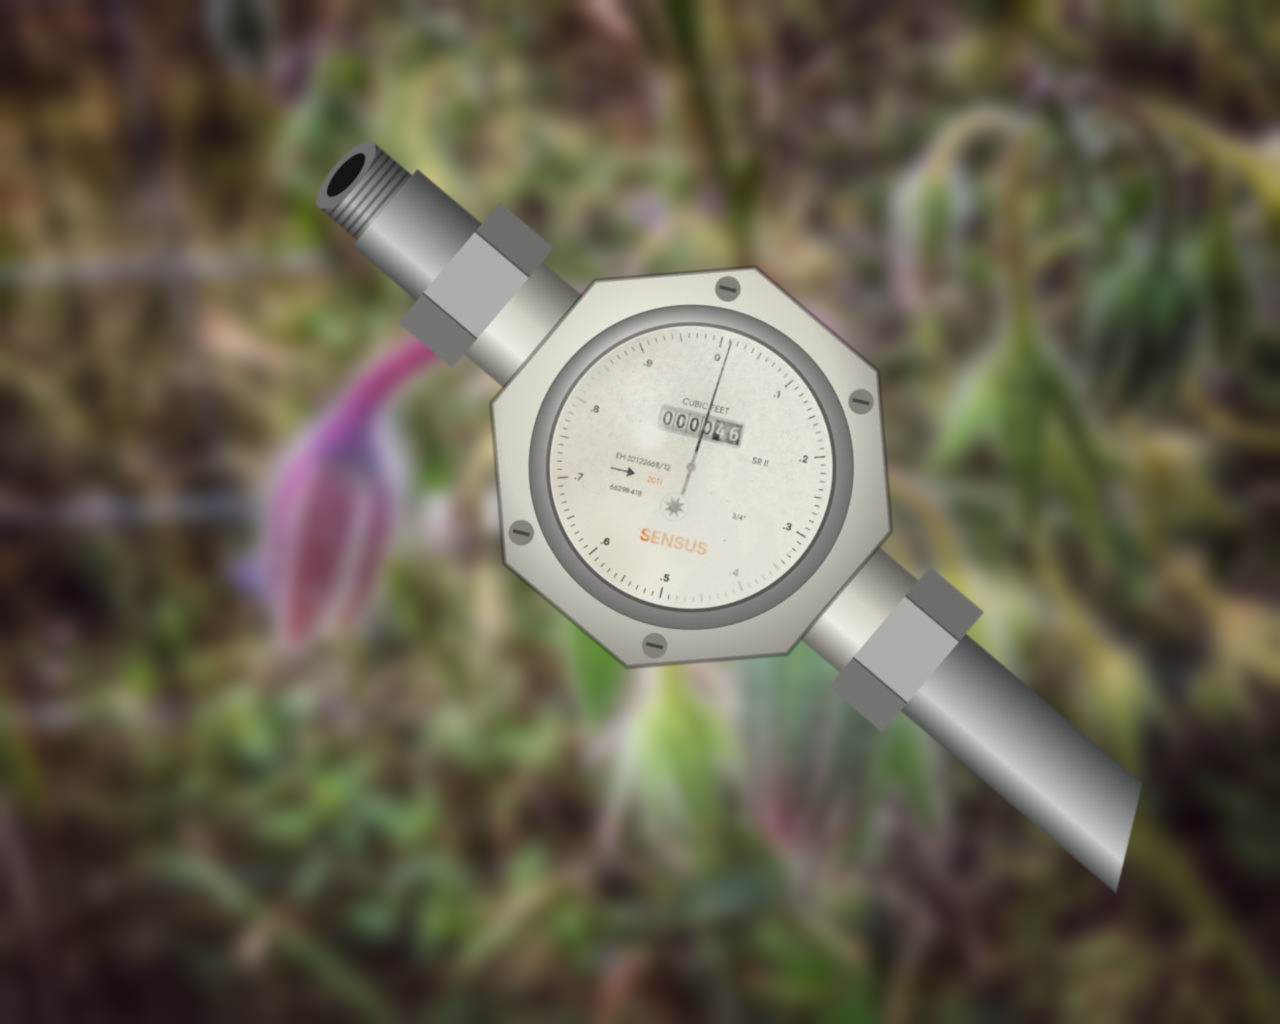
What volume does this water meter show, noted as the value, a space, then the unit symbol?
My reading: 46.01 ft³
